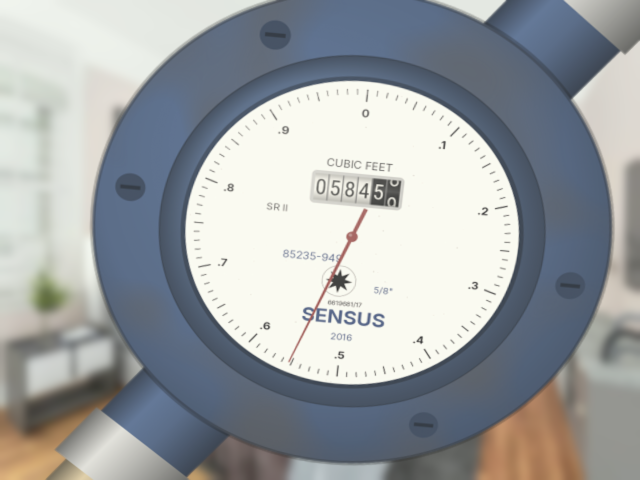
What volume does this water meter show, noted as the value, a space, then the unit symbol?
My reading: 58458.55 ft³
